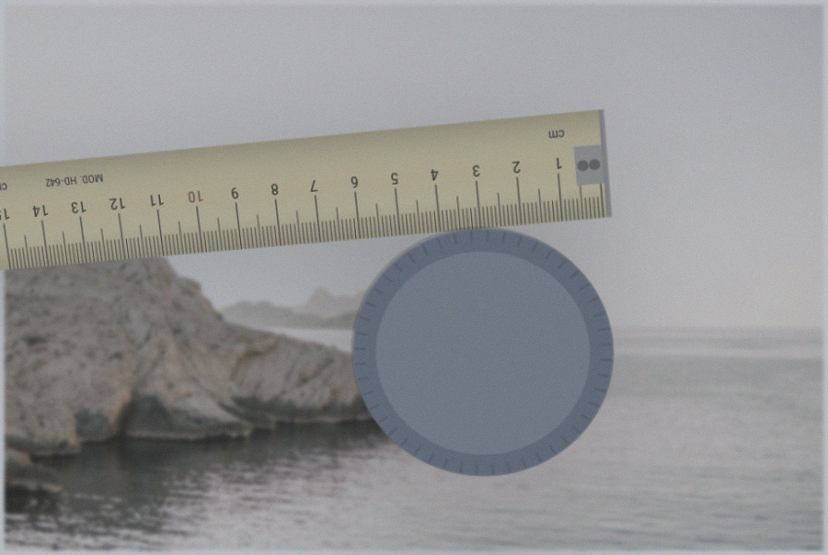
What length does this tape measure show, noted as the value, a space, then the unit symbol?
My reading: 6.5 cm
